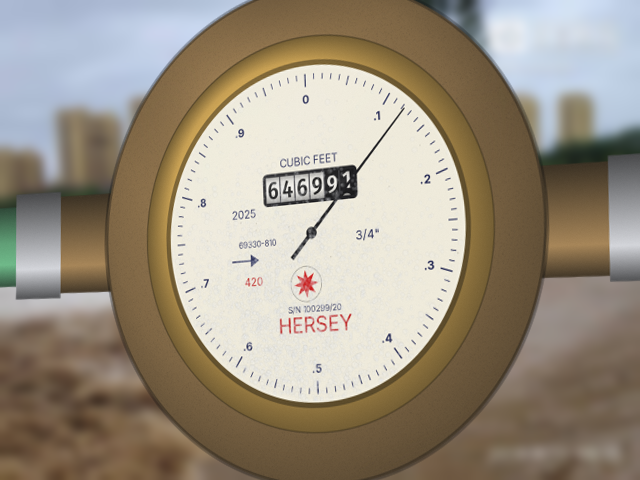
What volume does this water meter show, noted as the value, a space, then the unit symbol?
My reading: 646991.12 ft³
